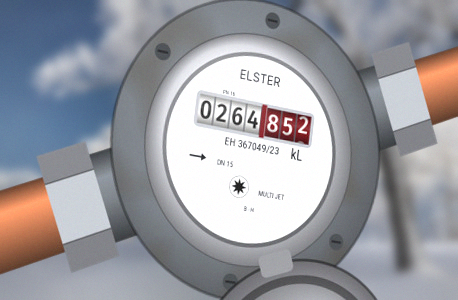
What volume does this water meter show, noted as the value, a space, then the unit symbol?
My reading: 264.852 kL
